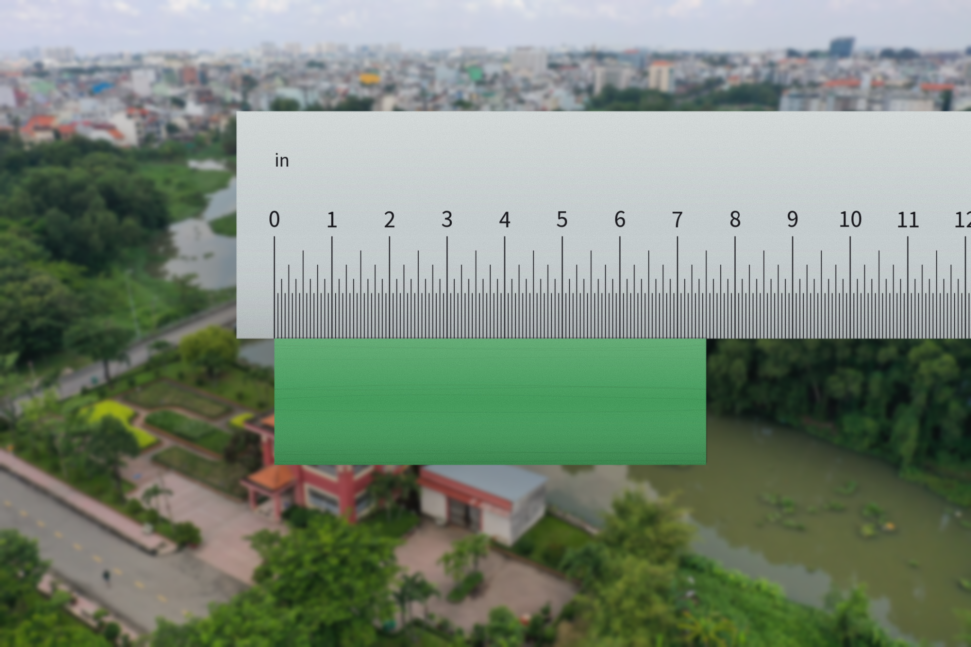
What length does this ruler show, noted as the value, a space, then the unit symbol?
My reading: 7.5 in
